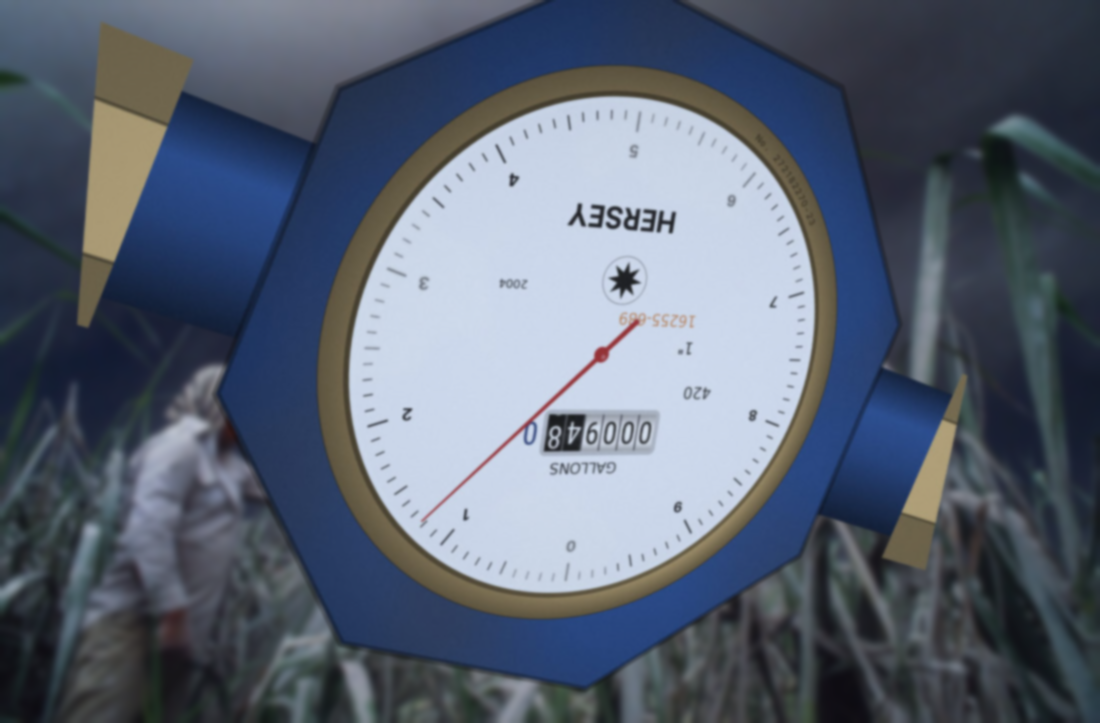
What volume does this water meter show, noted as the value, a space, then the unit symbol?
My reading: 9481.2 gal
